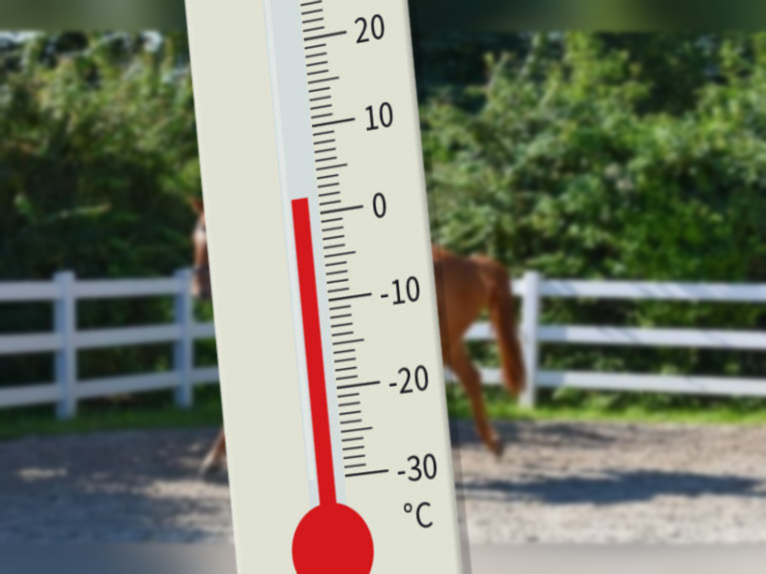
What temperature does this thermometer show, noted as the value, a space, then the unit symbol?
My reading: 2 °C
